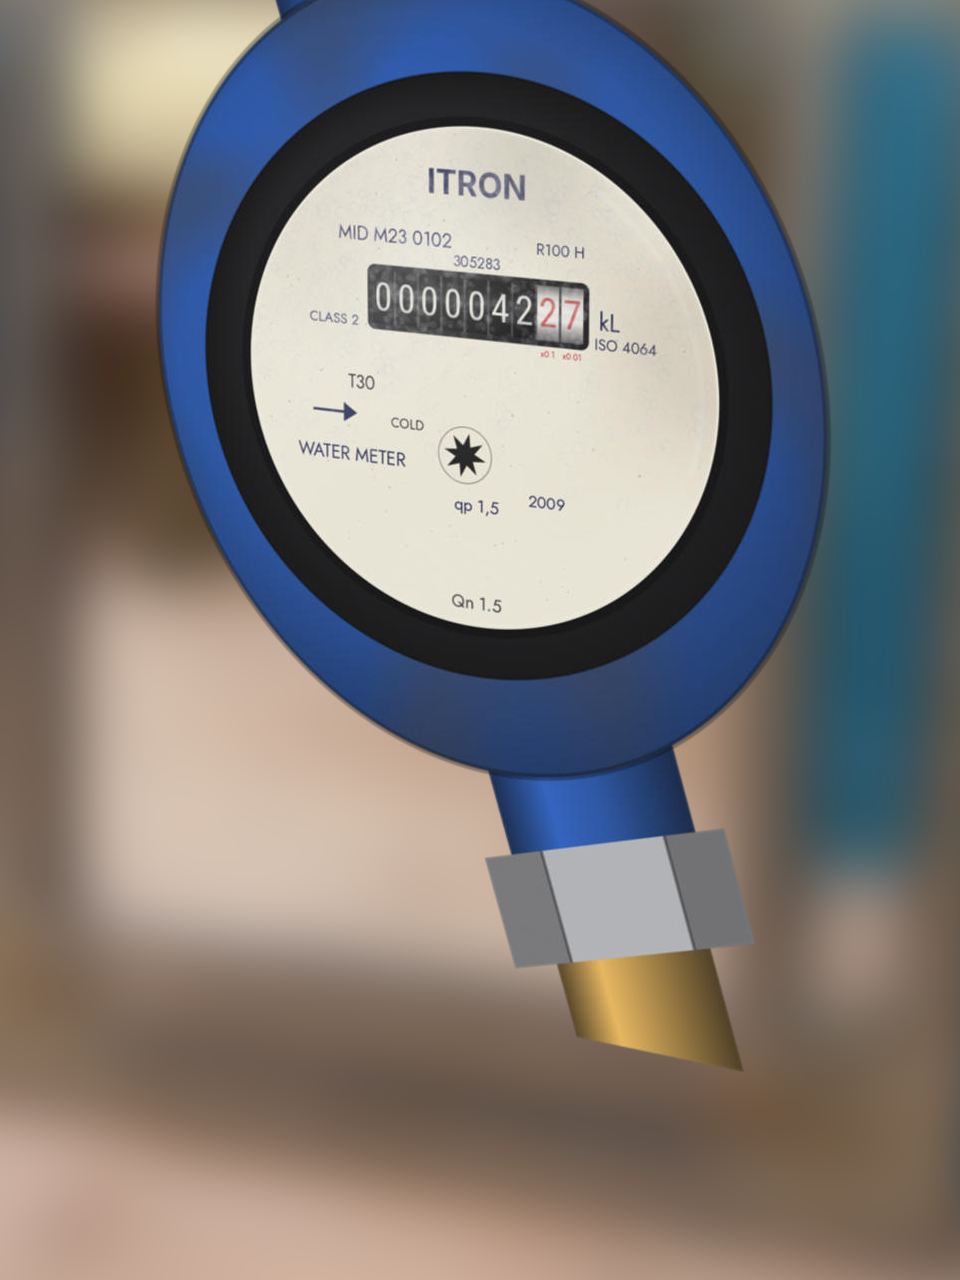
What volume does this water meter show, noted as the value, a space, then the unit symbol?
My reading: 42.27 kL
